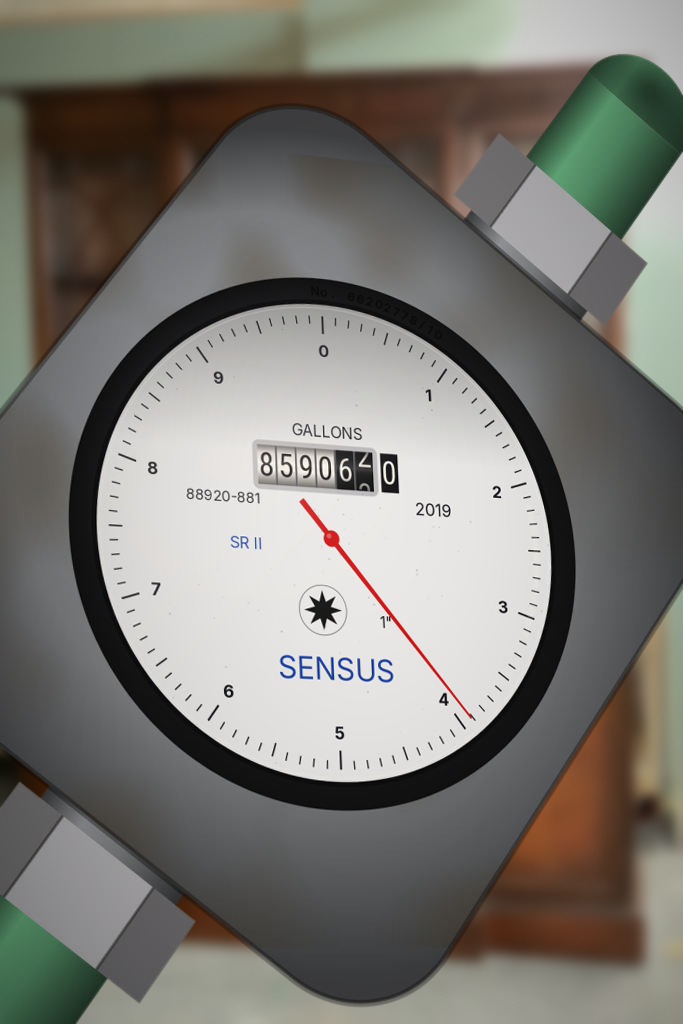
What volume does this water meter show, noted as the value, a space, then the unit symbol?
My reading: 8590623.9 gal
